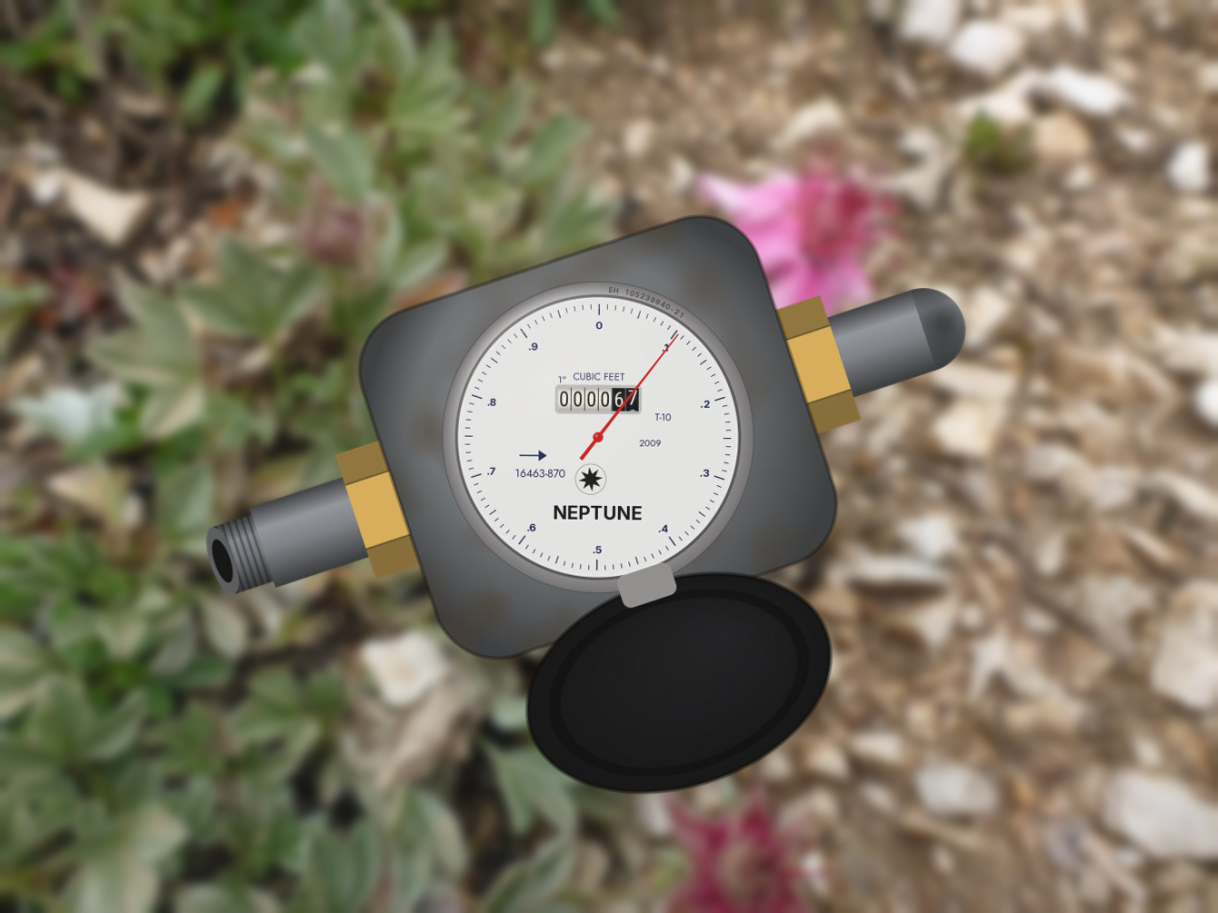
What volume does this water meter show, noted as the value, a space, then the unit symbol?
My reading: 67.10 ft³
